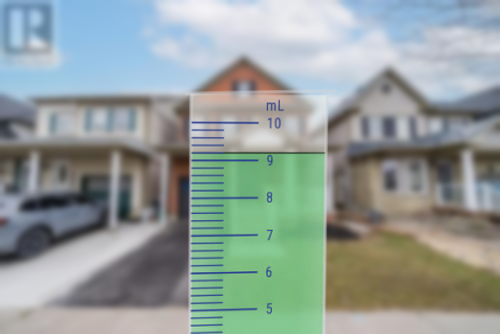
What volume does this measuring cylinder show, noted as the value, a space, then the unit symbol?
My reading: 9.2 mL
